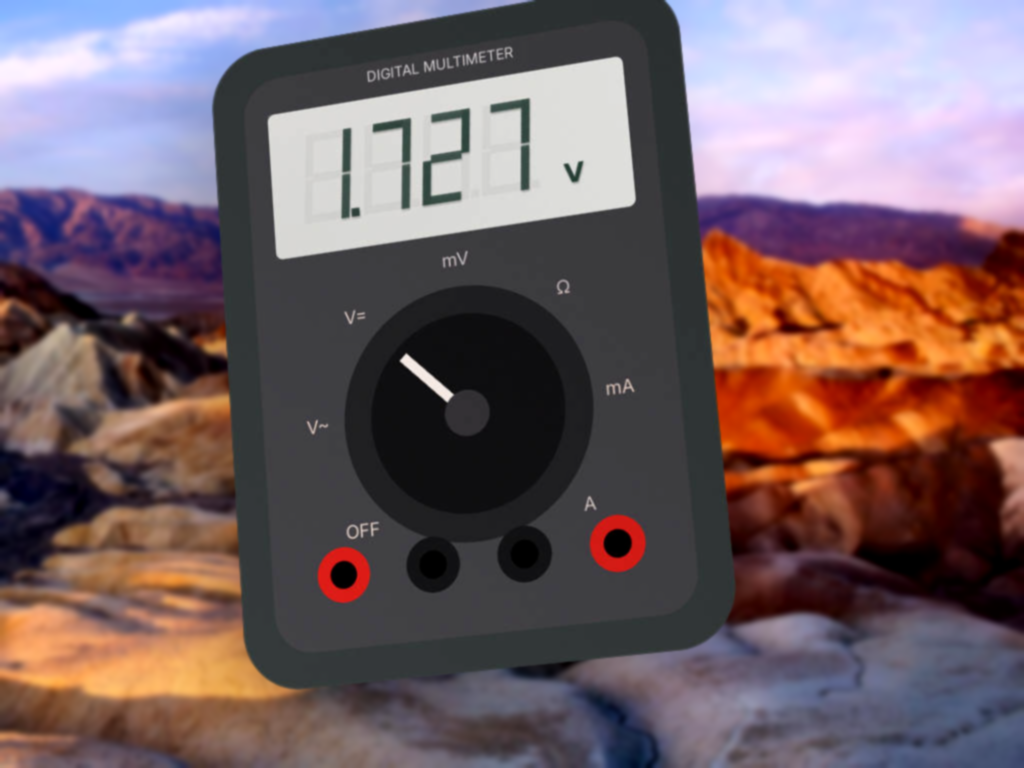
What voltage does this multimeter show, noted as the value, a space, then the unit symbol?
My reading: 1.727 V
